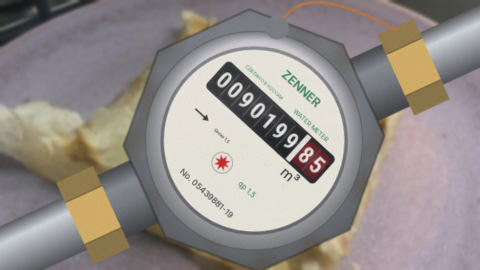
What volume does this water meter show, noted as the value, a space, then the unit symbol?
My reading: 90199.85 m³
